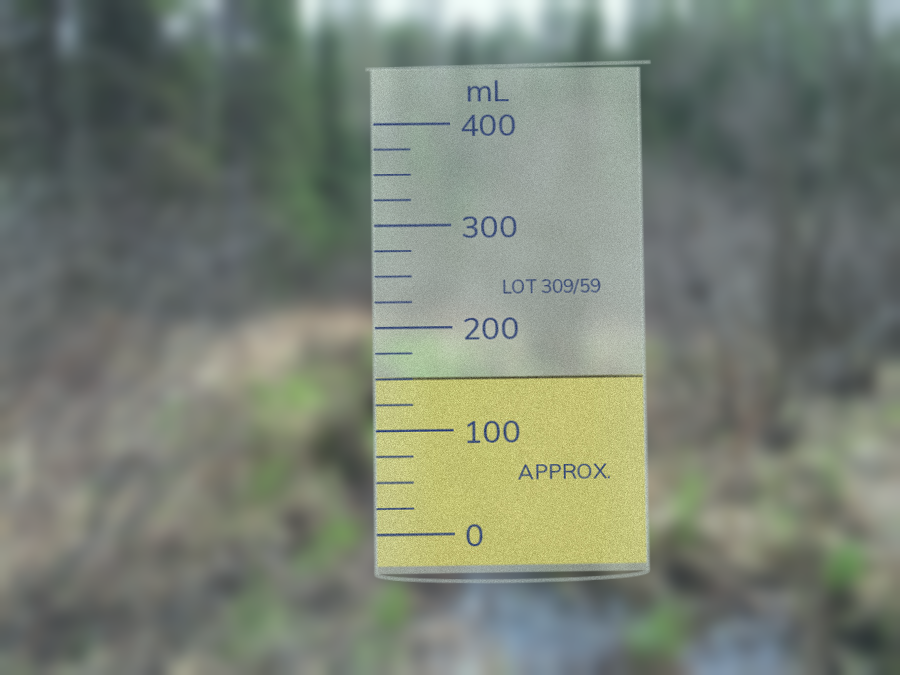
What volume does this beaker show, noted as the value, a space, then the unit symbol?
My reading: 150 mL
